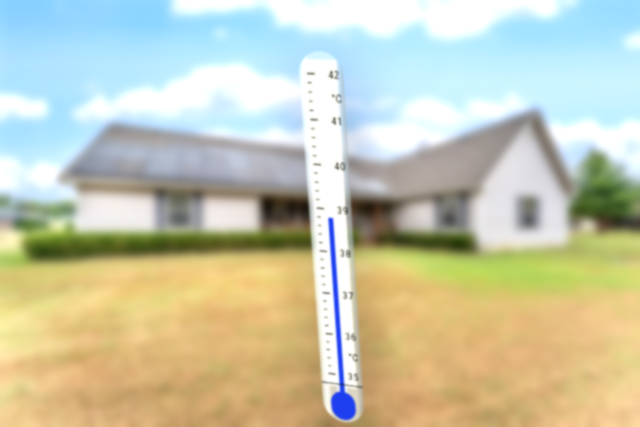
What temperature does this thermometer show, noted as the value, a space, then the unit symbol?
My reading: 38.8 °C
